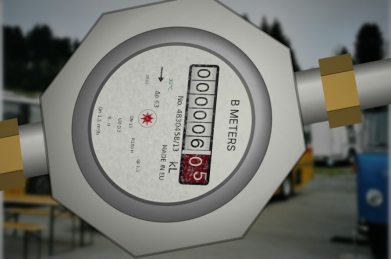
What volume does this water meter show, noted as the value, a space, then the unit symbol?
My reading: 6.05 kL
